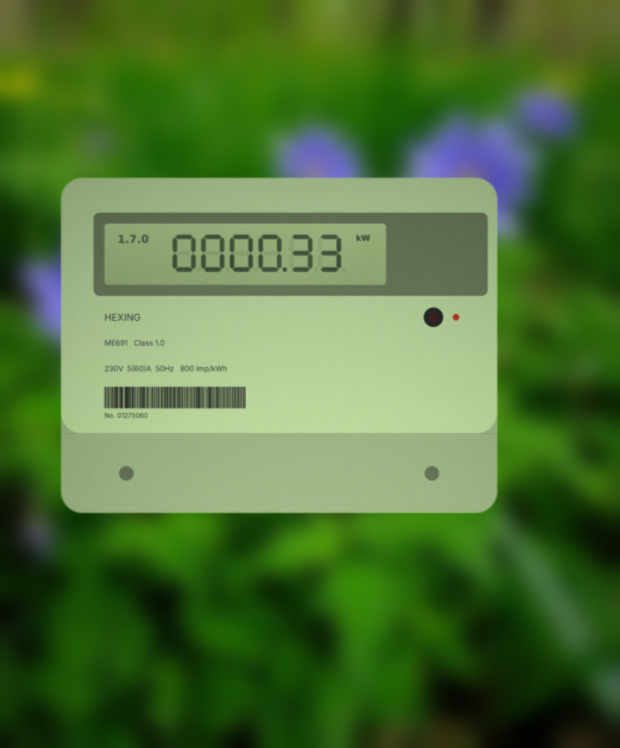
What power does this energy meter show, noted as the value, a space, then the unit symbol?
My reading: 0.33 kW
